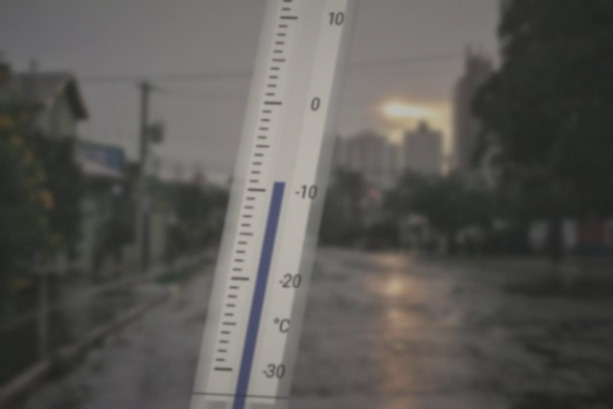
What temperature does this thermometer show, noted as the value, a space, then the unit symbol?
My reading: -9 °C
